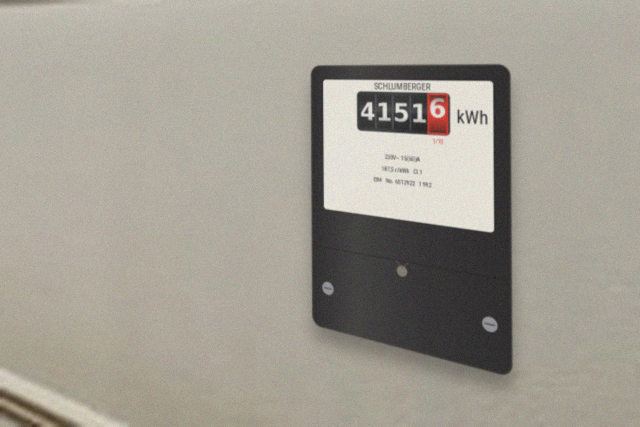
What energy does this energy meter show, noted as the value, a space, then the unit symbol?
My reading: 4151.6 kWh
